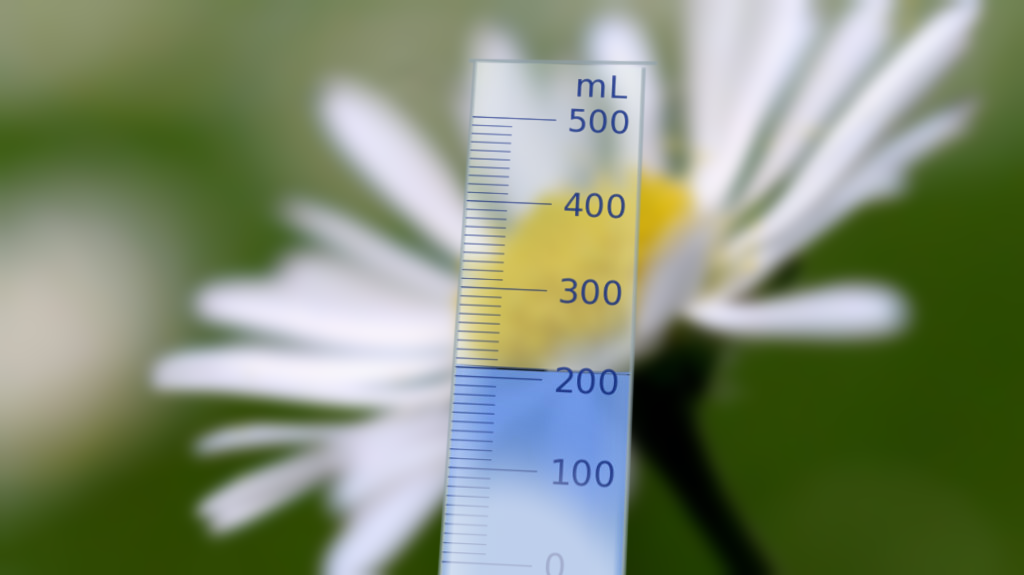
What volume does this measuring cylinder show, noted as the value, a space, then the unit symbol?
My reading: 210 mL
